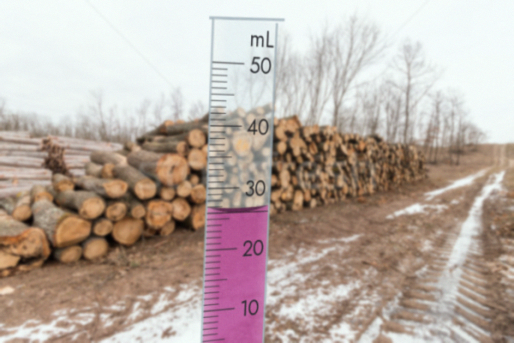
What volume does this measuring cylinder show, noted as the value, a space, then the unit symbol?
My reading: 26 mL
